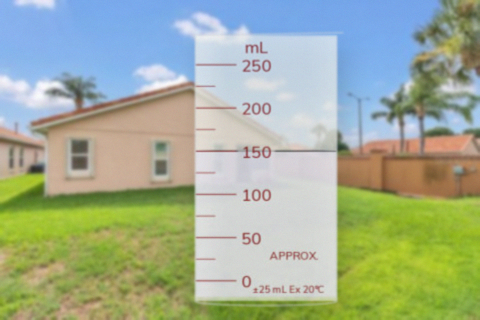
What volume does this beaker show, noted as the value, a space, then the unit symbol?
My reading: 150 mL
